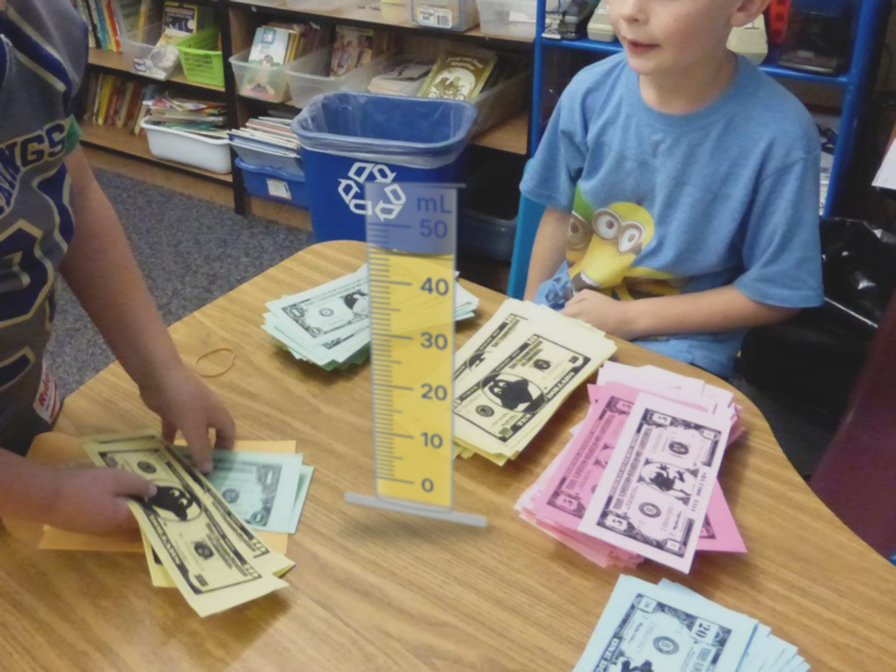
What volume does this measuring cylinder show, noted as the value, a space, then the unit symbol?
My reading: 45 mL
